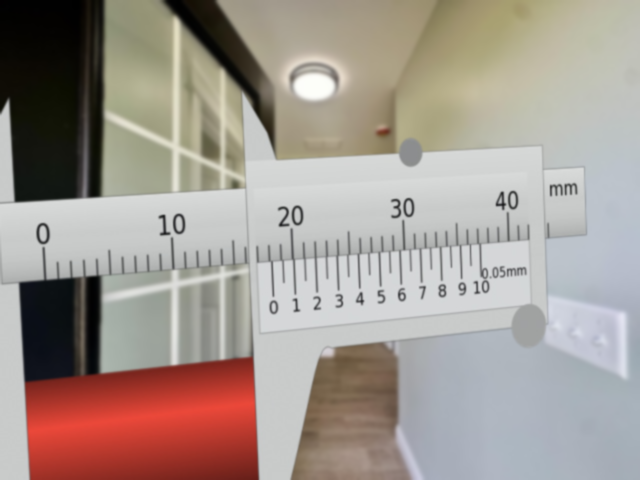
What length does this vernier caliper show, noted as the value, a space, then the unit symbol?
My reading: 18.2 mm
